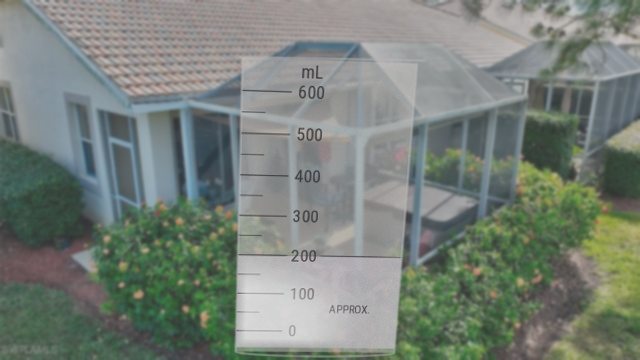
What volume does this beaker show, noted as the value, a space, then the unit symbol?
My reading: 200 mL
